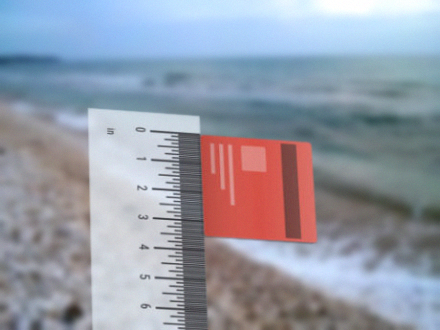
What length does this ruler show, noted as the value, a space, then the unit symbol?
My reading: 3.5 in
